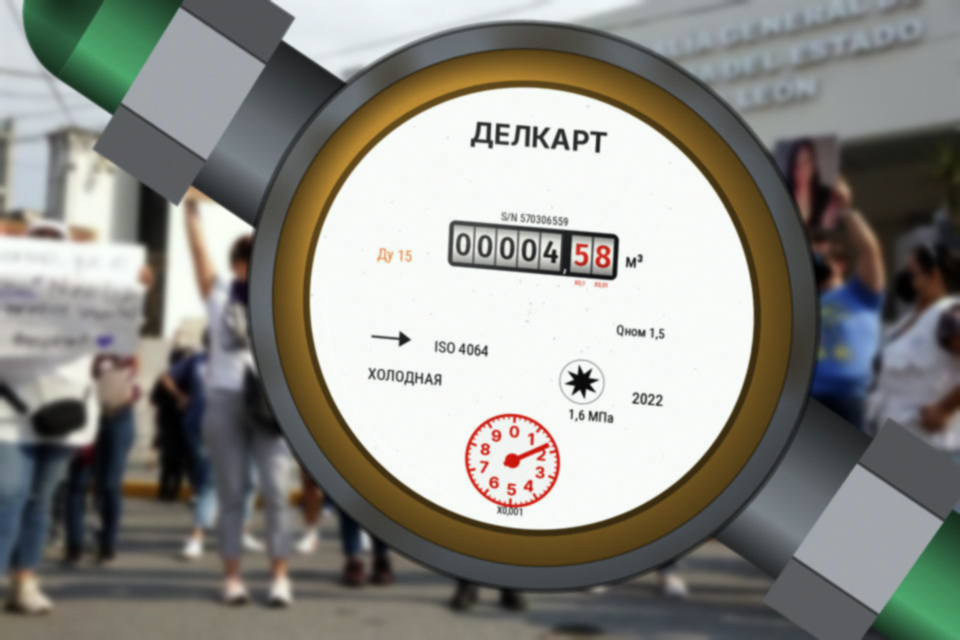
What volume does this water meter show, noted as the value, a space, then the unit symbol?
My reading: 4.581 m³
